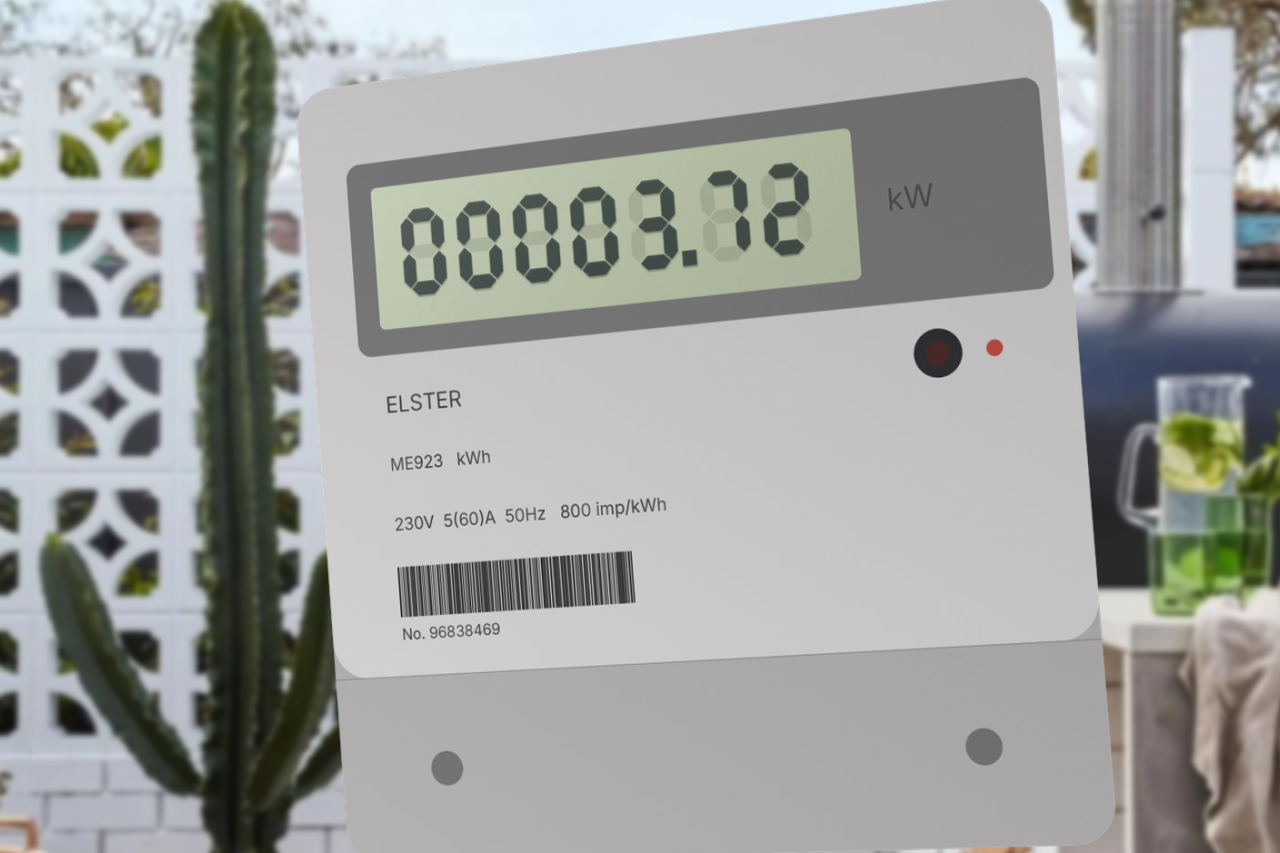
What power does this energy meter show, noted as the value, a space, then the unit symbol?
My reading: 3.72 kW
